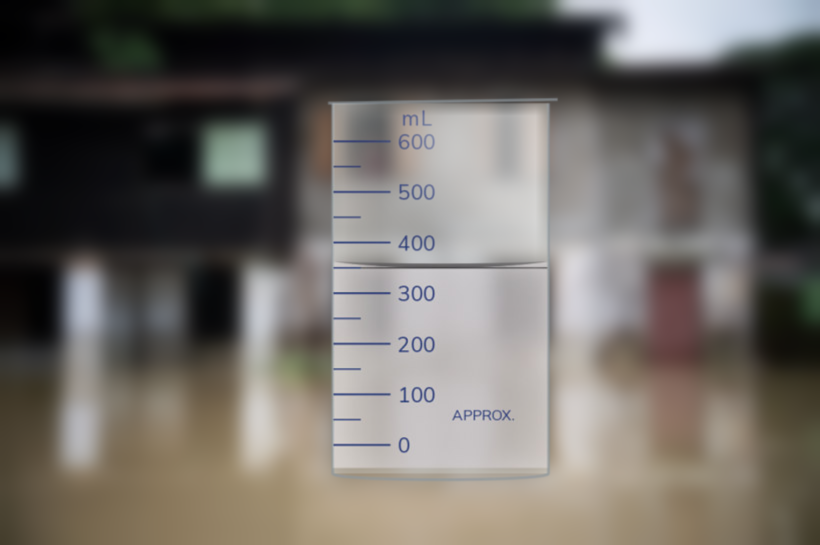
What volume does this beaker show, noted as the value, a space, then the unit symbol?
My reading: 350 mL
